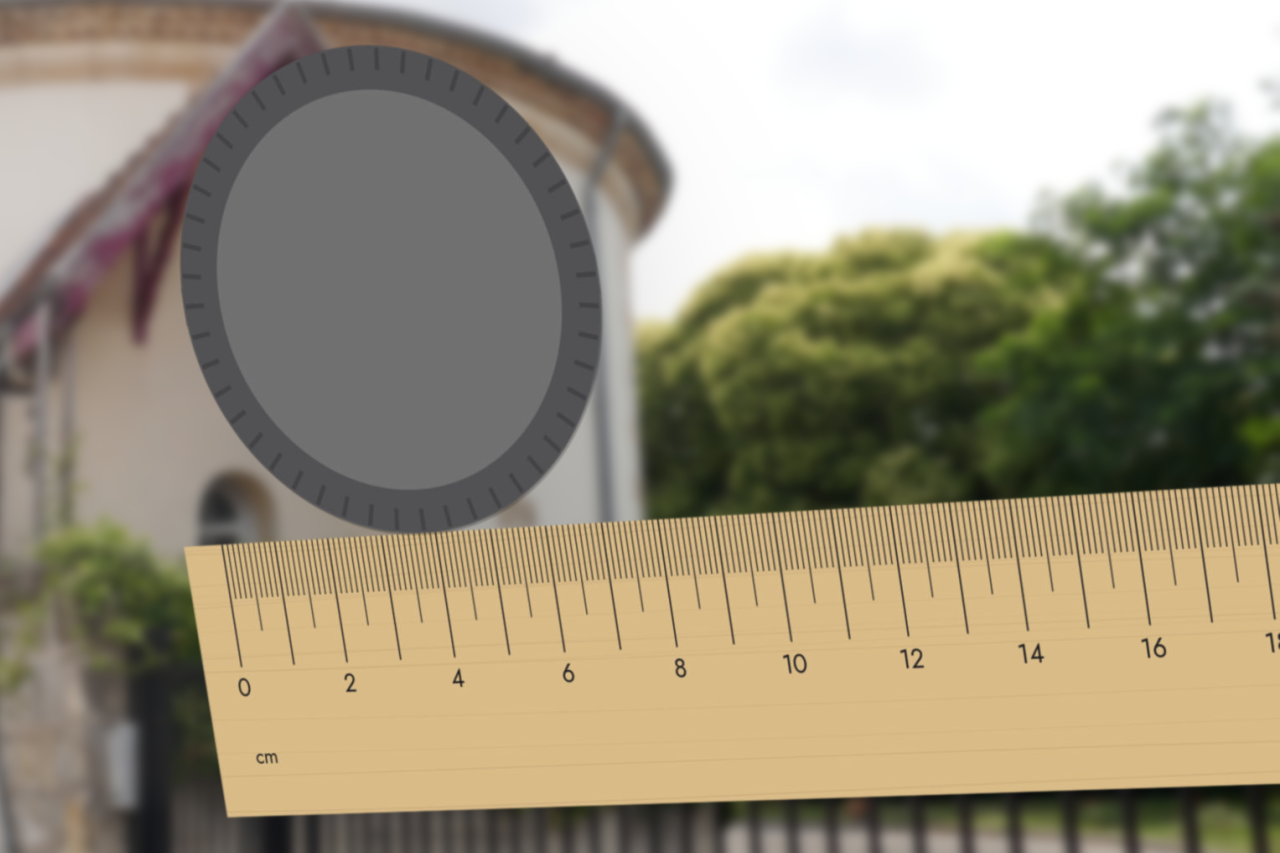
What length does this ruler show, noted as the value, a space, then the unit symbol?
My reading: 7.6 cm
